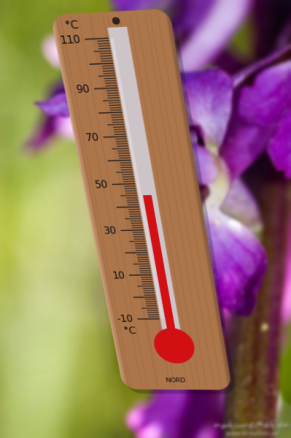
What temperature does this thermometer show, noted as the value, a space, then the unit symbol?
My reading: 45 °C
